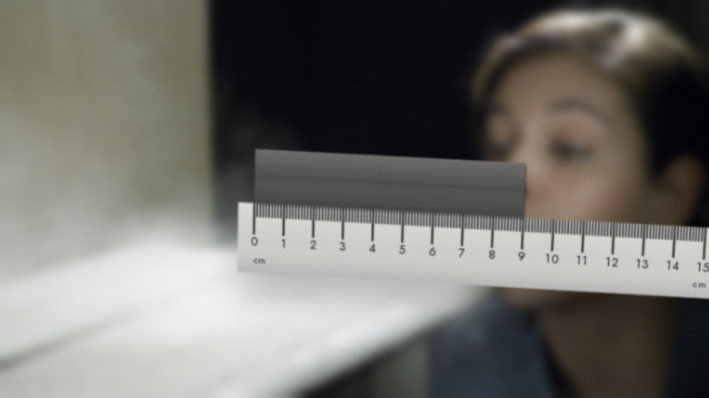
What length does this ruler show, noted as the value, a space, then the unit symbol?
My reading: 9 cm
